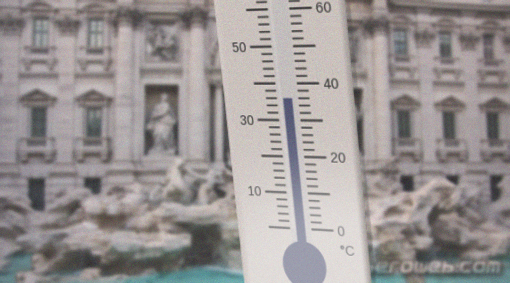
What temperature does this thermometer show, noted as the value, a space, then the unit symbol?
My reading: 36 °C
